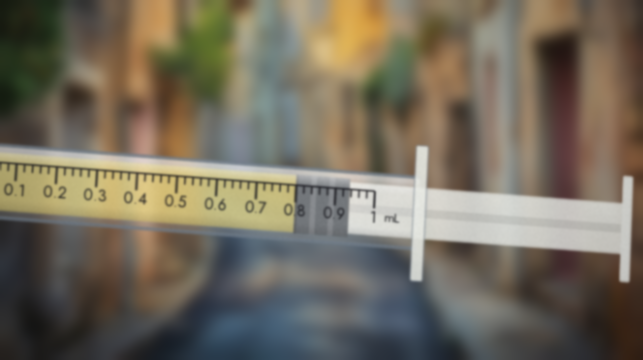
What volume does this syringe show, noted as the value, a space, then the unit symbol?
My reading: 0.8 mL
